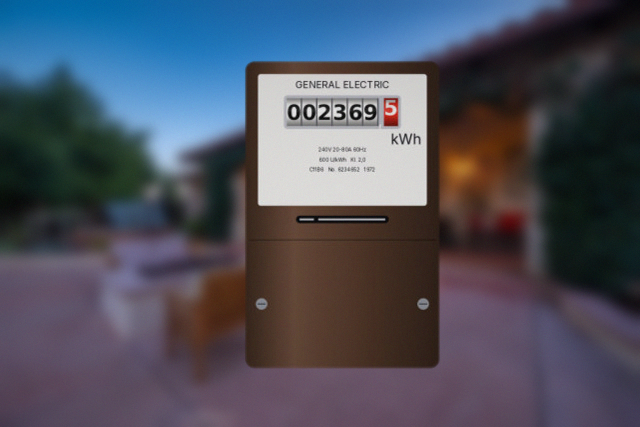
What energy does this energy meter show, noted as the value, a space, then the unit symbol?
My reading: 2369.5 kWh
